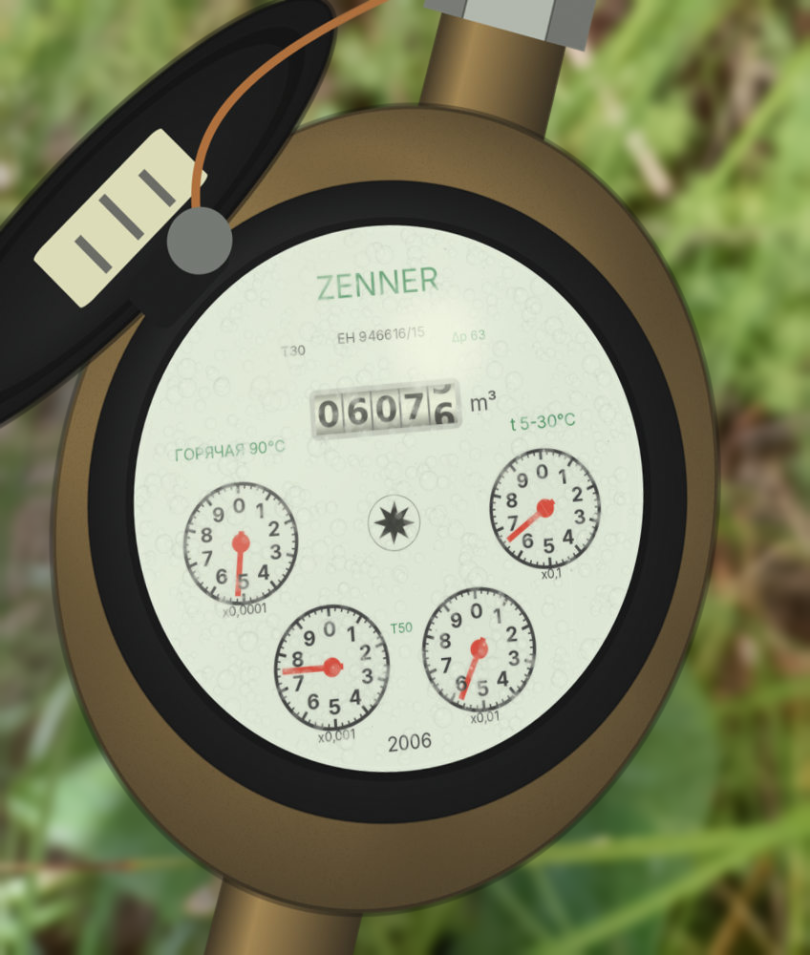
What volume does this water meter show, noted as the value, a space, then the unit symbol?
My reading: 6075.6575 m³
